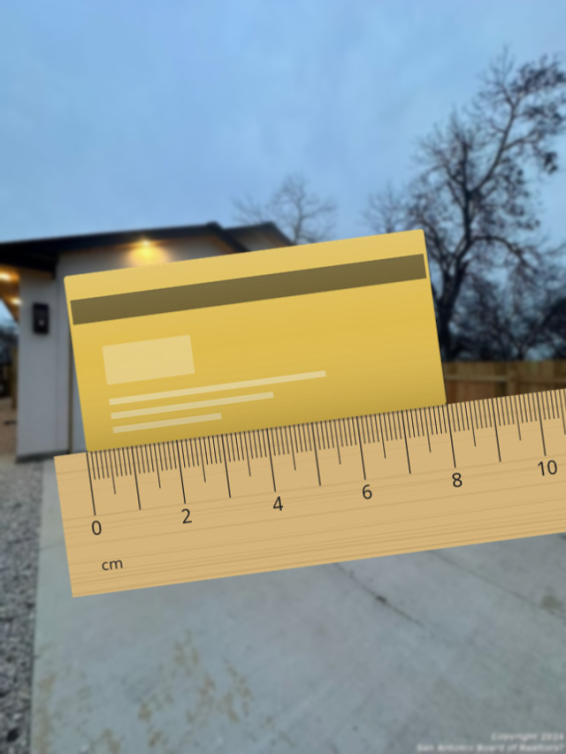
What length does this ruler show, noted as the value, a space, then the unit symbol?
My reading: 8 cm
